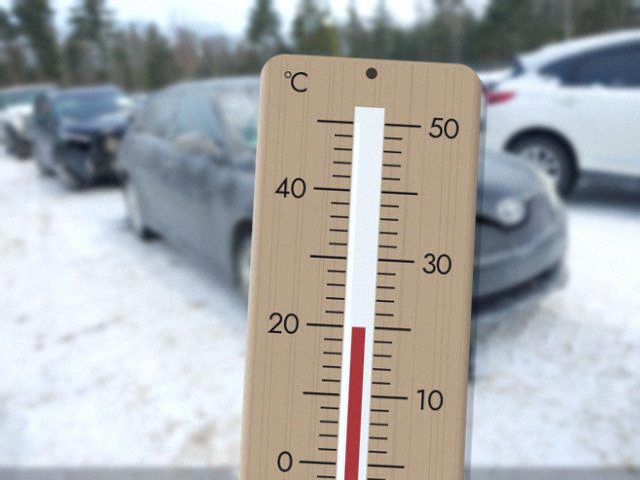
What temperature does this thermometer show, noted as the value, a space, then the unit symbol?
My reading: 20 °C
